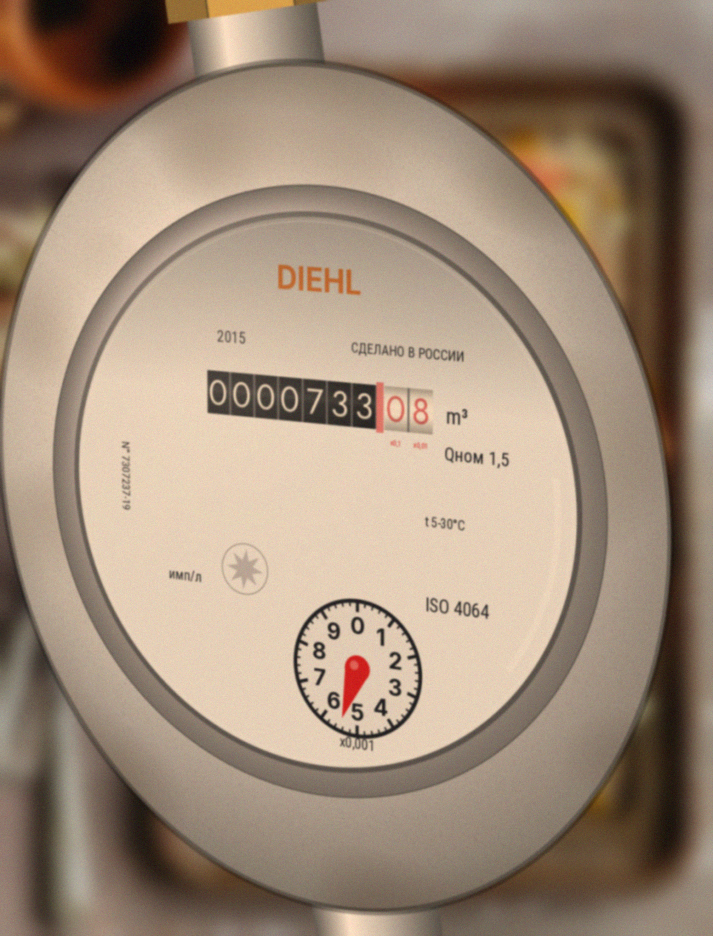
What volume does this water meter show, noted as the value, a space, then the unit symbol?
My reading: 733.085 m³
